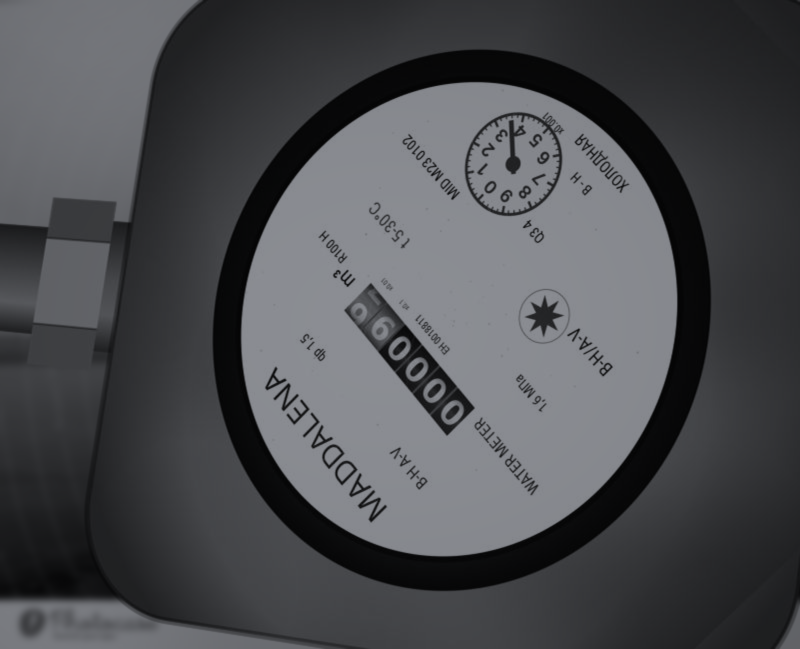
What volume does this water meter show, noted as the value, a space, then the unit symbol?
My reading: 0.963 m³
